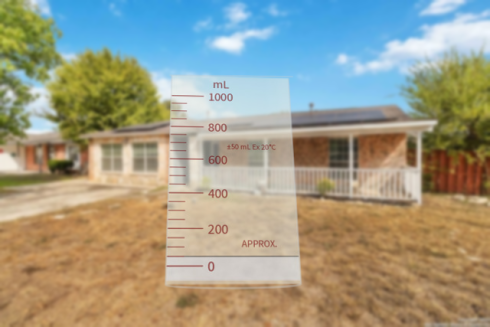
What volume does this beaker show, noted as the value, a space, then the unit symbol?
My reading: 50 mL
